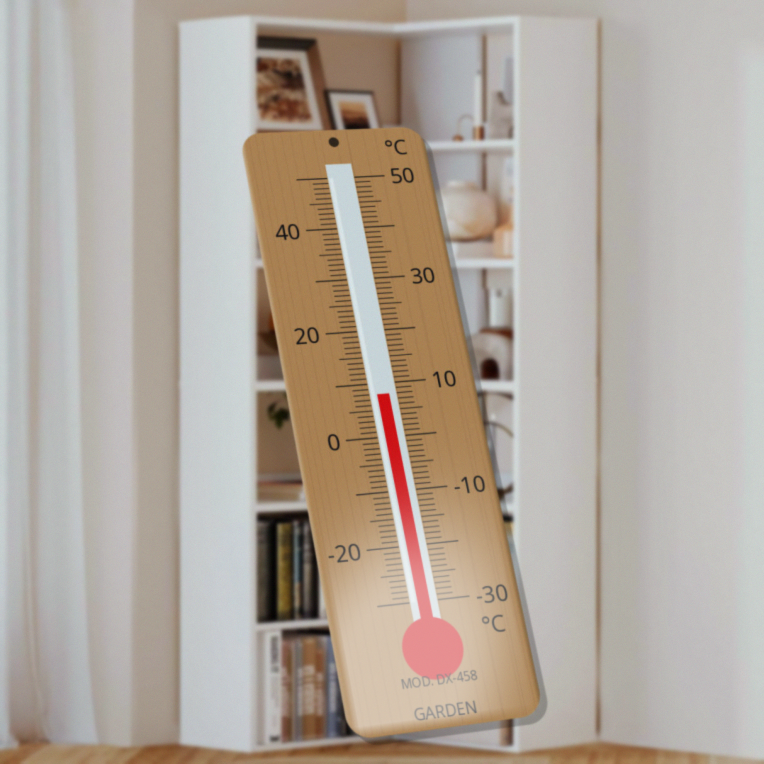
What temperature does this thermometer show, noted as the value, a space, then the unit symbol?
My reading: 8 °C
